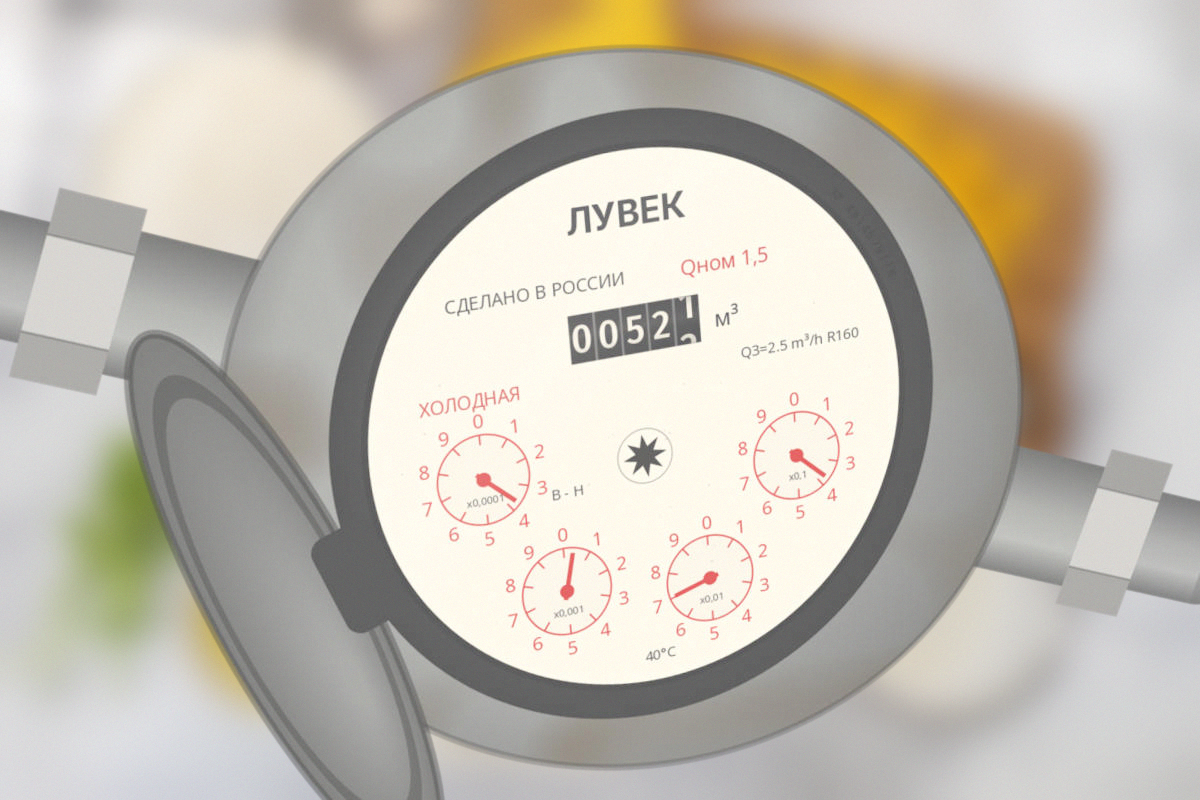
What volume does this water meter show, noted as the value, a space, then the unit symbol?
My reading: 521.3703 m³
